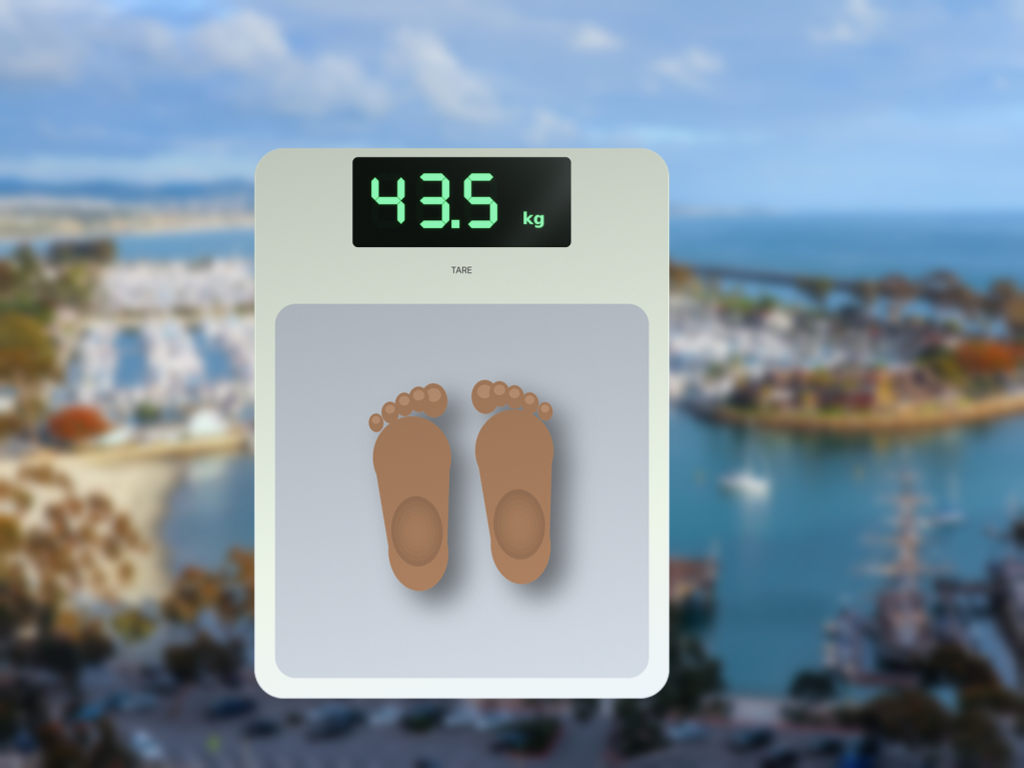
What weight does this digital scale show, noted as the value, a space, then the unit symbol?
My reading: 43.5 kg
